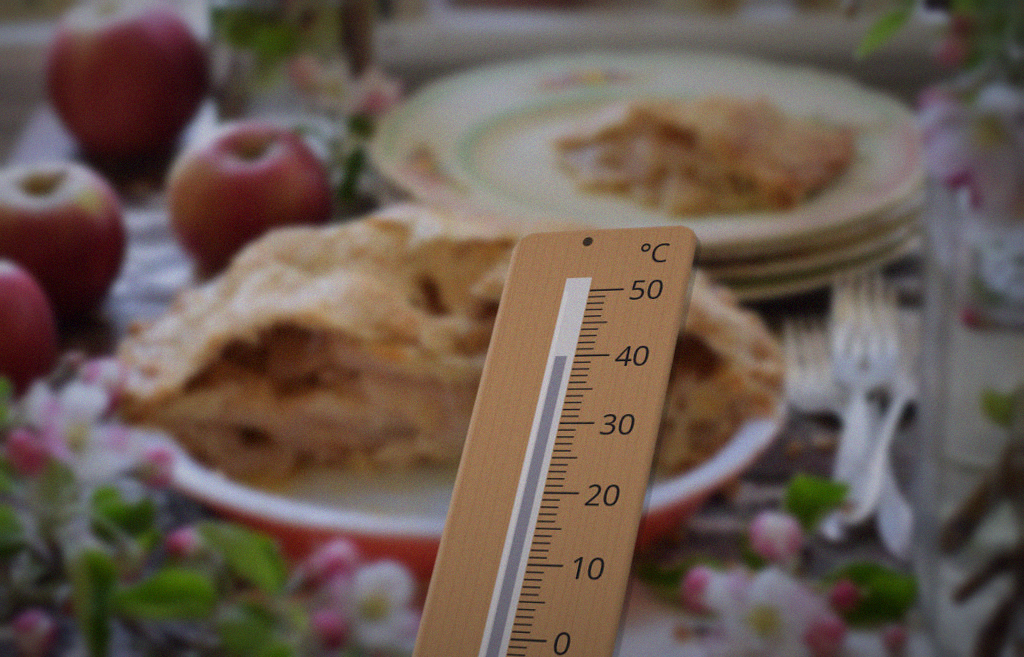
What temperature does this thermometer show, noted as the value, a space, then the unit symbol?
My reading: 40 °C
